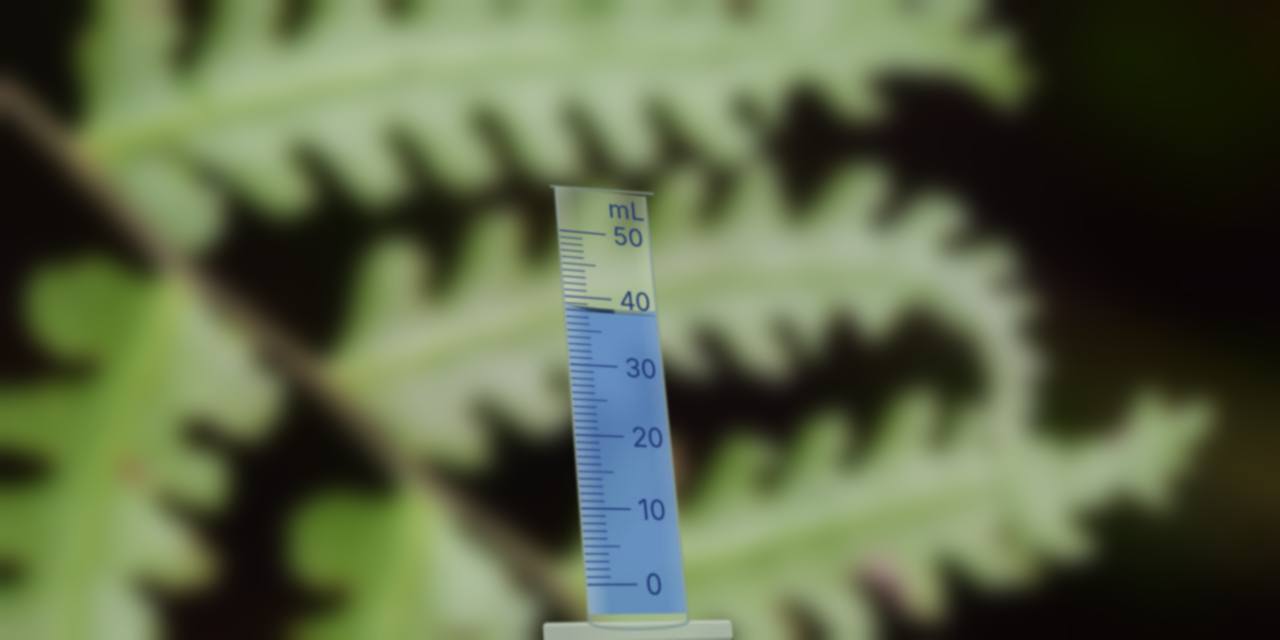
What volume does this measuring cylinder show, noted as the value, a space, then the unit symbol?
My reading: 38 mL
